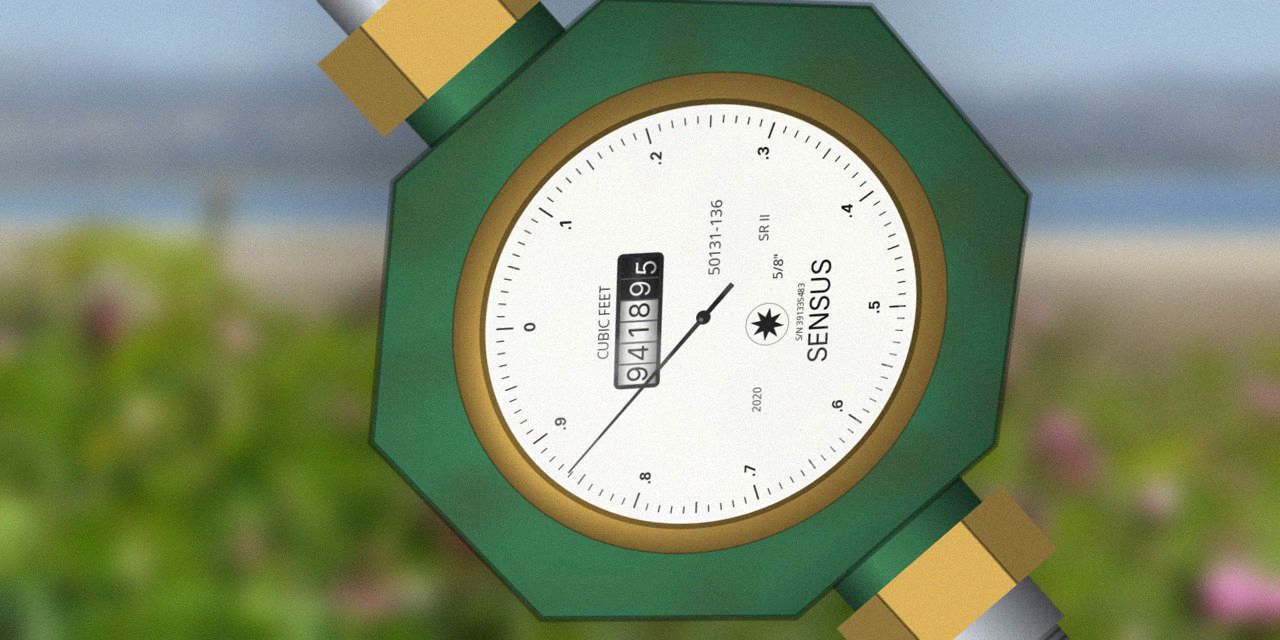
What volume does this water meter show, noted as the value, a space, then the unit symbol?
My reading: 941894.86 ft³
